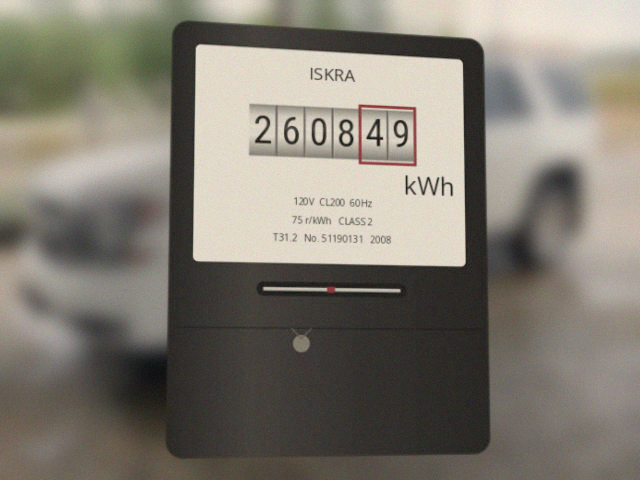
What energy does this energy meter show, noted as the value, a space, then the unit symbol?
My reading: 2608.49 kWh
